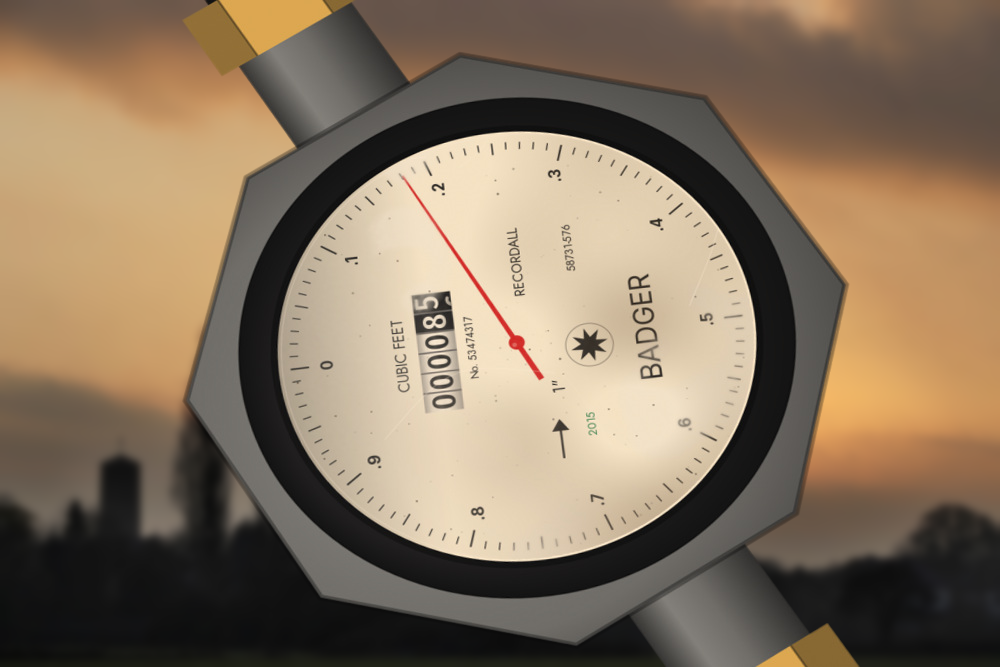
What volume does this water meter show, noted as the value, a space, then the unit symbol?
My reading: 85.18 ft³
